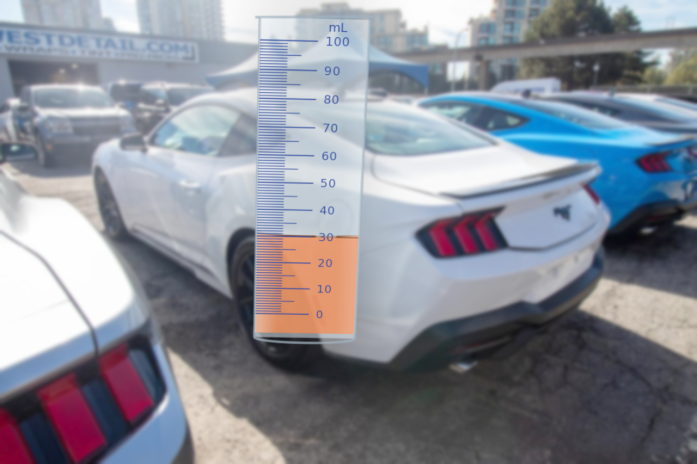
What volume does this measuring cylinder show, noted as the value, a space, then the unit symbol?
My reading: 30 mL
